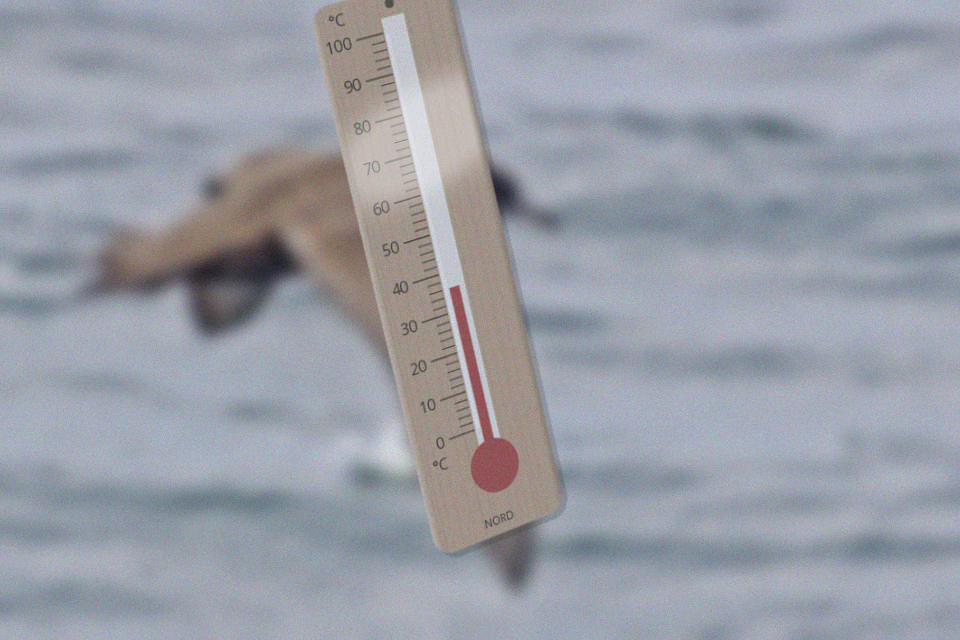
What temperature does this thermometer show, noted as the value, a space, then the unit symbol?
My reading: 36 °C
